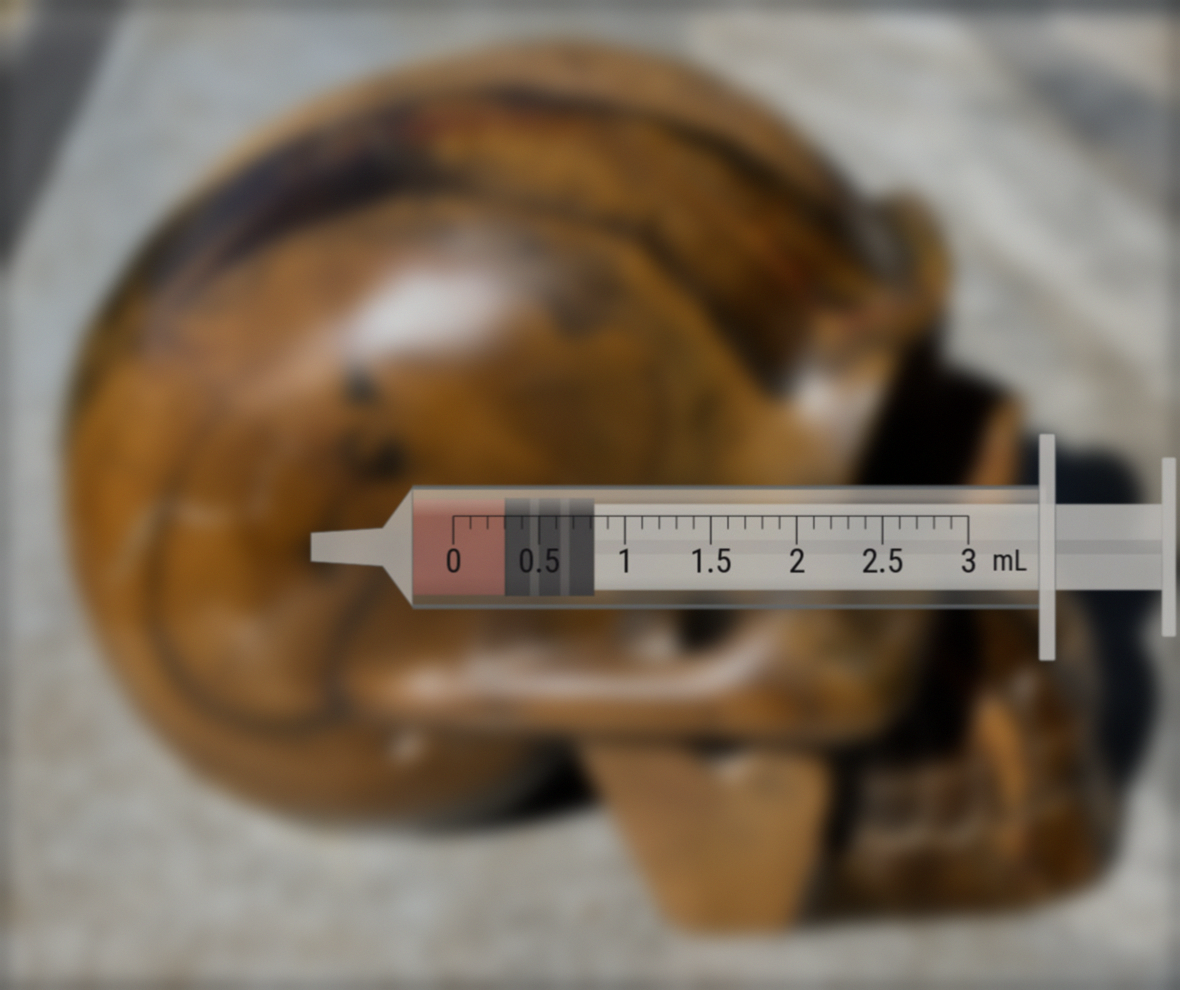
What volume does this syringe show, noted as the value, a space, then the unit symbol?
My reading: 0.3 mL
